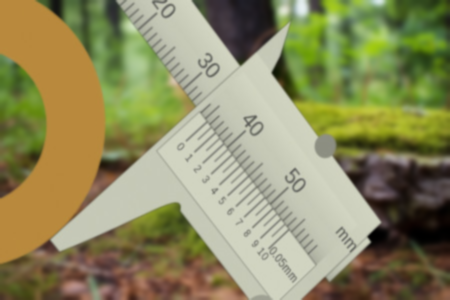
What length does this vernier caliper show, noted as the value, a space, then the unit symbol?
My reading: 35.5 mm
